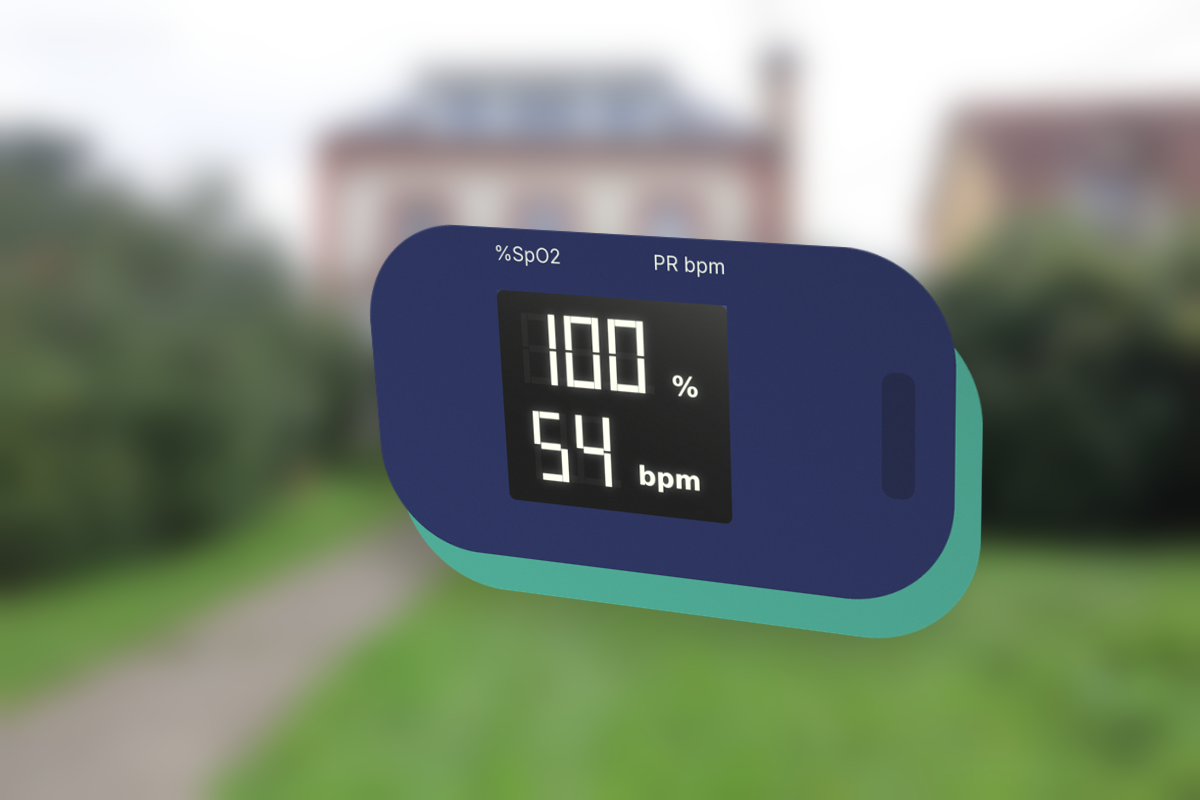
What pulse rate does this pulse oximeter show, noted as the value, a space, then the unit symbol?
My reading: 54 bpm
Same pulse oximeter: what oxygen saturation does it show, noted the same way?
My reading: 100 %
